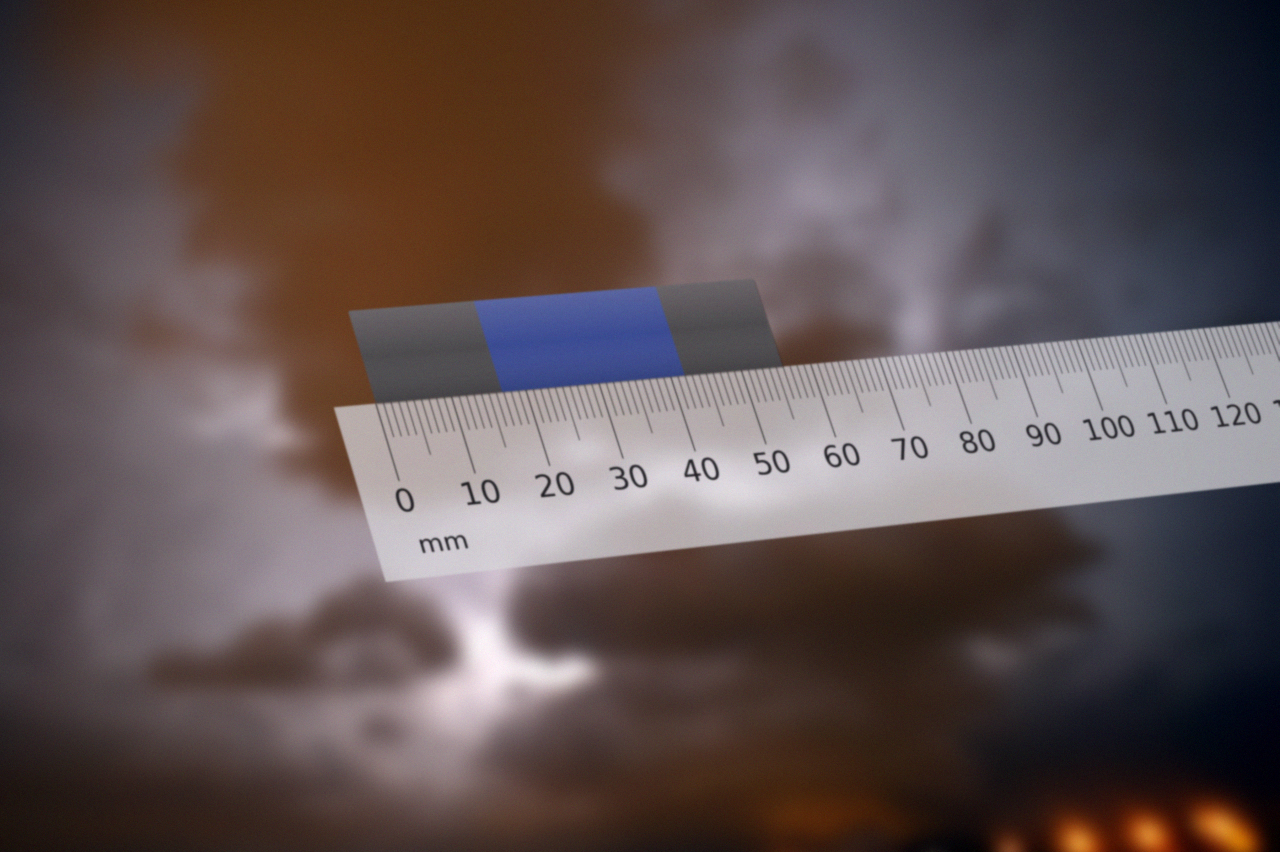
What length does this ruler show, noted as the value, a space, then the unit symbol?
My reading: 56 mm
